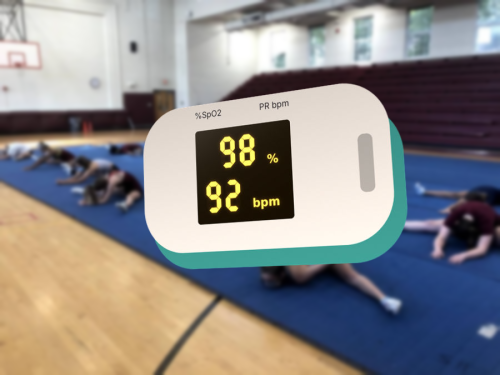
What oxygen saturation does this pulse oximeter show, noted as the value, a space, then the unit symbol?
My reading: 98 %
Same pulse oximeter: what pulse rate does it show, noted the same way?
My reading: 92 bpm
